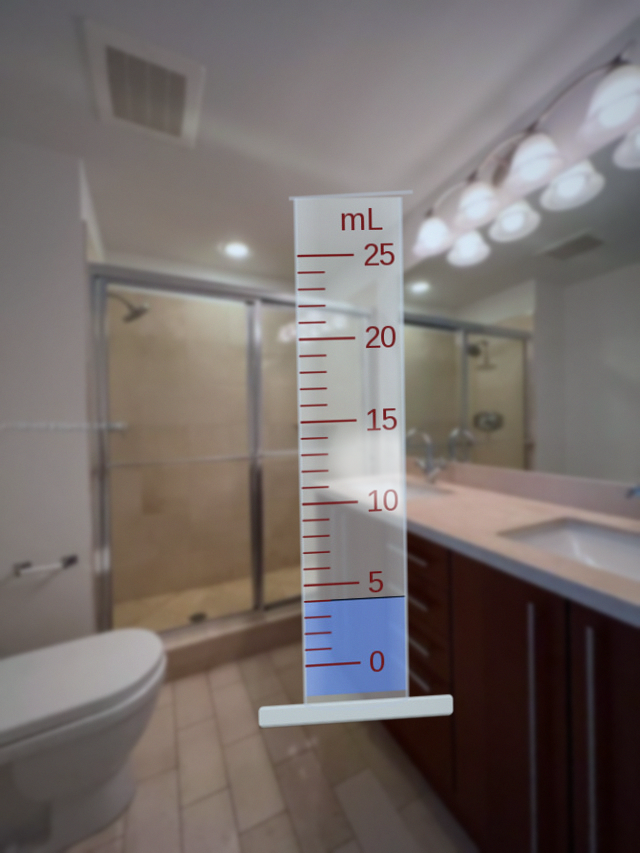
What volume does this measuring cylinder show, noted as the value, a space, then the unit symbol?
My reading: 4 mL
